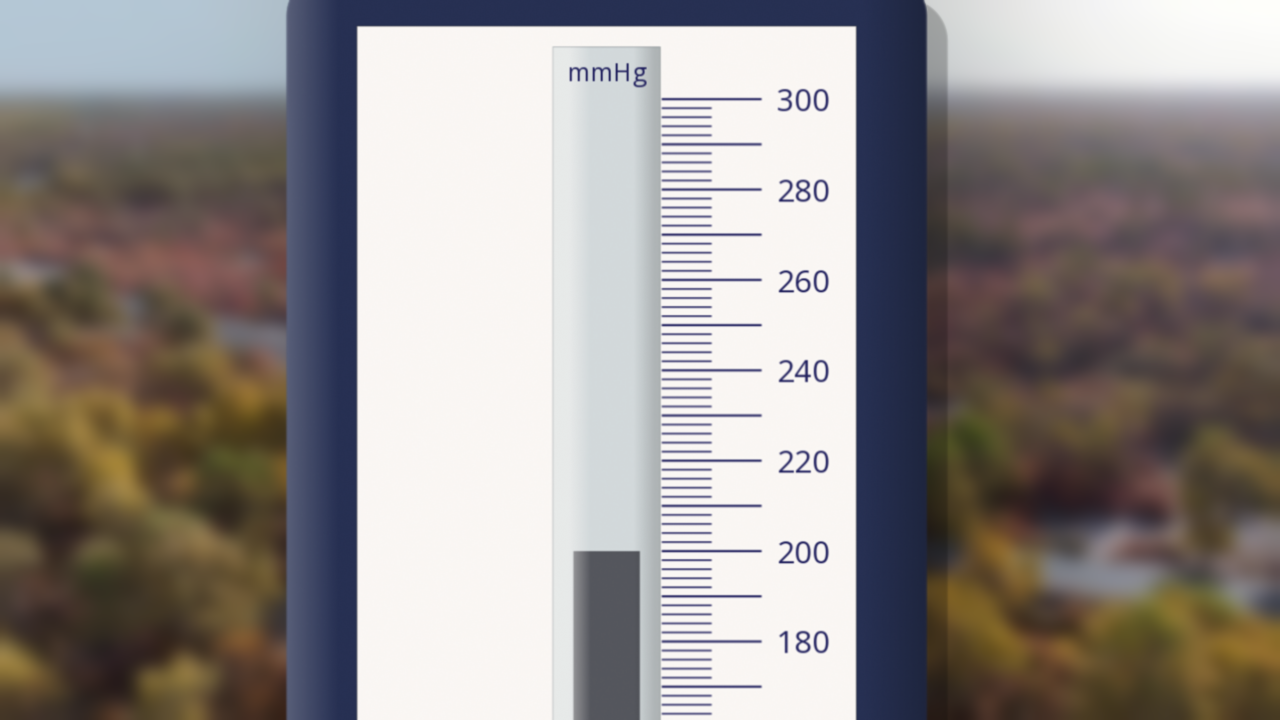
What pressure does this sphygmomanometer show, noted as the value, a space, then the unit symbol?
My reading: 200 mmHg
